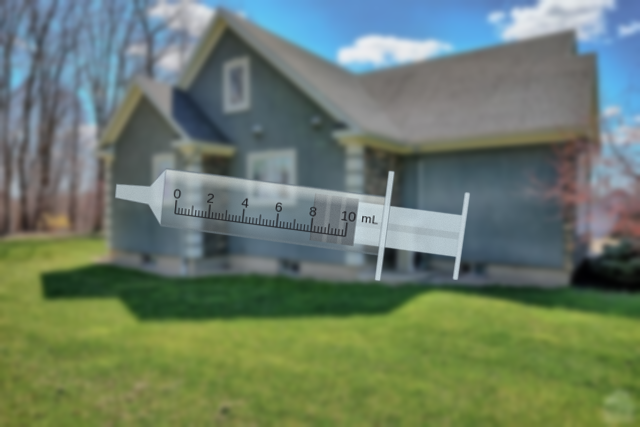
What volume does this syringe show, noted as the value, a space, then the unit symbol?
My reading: 8 mL
